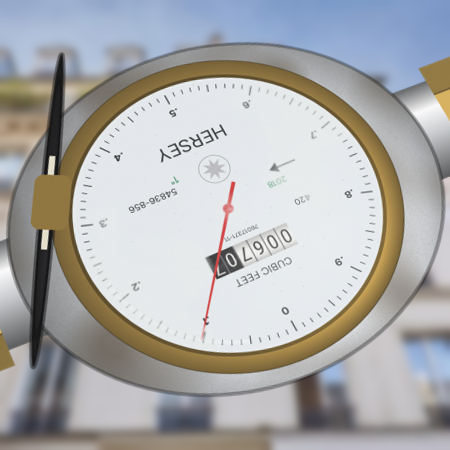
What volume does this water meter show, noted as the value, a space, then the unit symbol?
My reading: 6707.10 ft³
